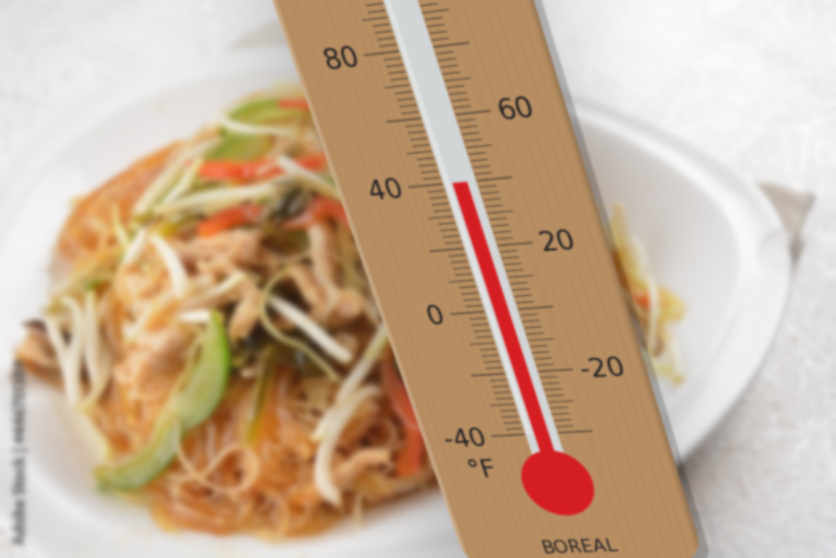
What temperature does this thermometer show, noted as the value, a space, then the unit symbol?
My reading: 40 °F
